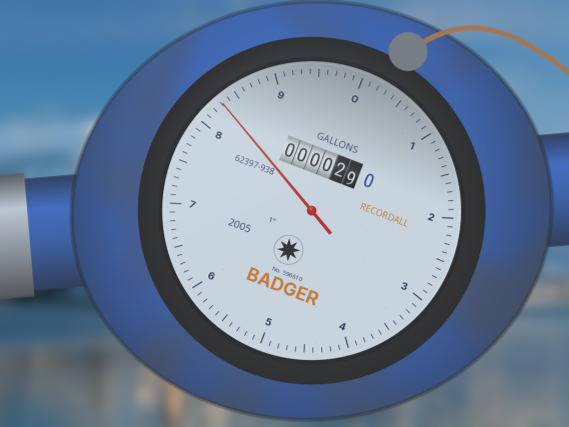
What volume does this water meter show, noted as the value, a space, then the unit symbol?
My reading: 288.3 gal
